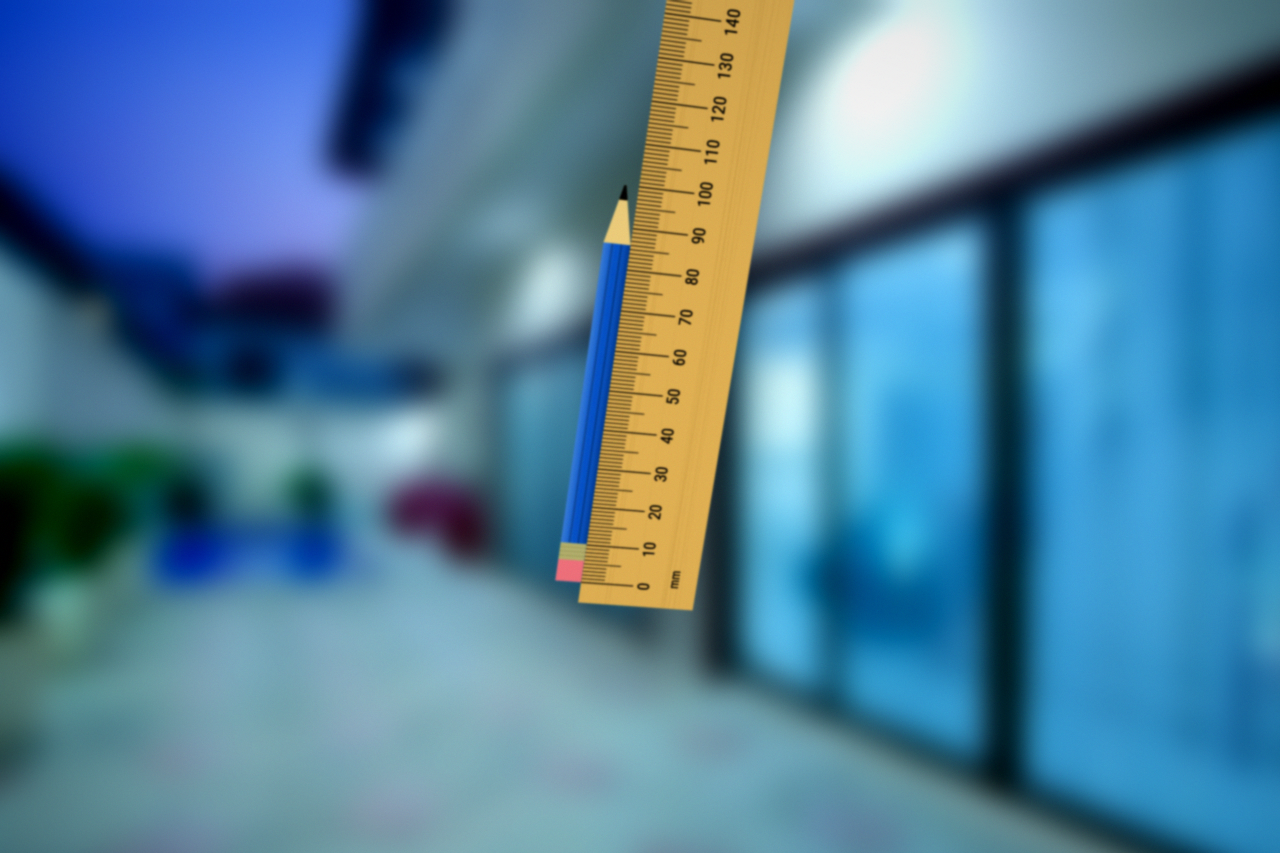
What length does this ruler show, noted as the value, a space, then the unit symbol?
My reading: 100 mm
